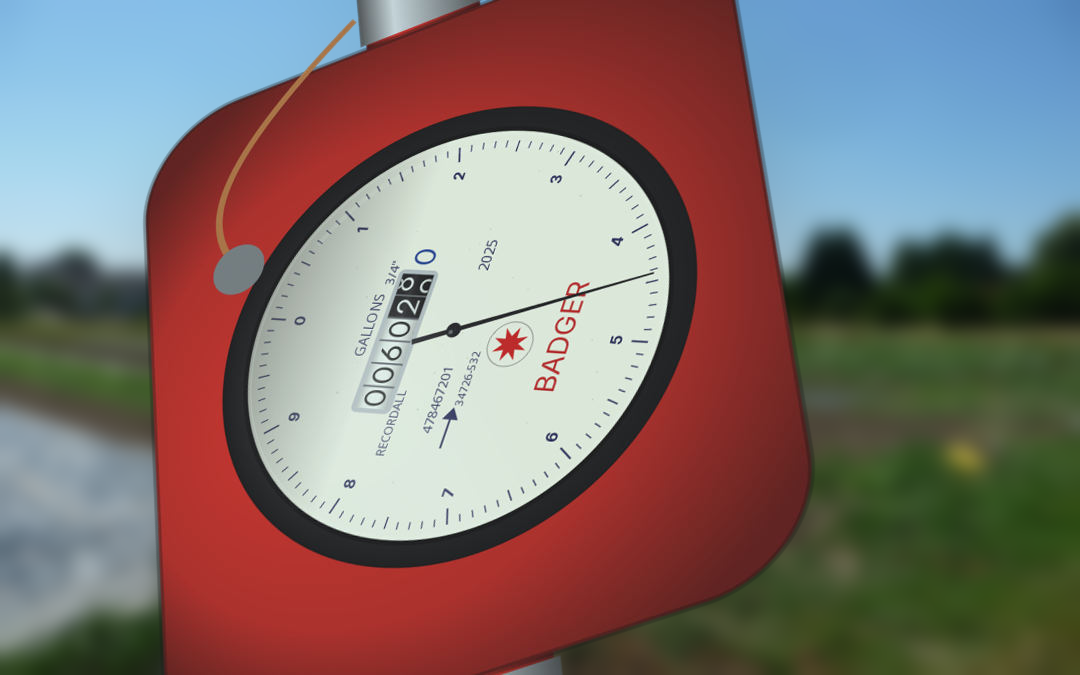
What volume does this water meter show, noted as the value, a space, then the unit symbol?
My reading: 60284.4 gal
